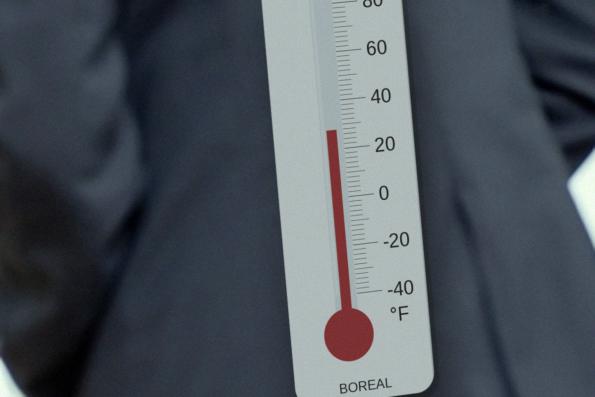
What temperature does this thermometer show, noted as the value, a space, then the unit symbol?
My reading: 28 °F
